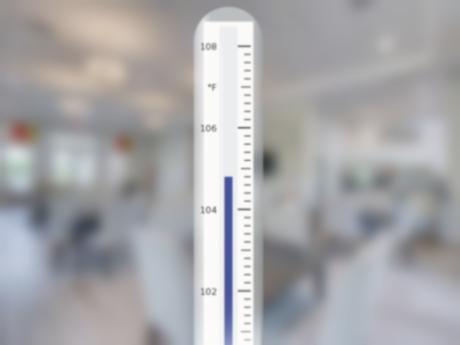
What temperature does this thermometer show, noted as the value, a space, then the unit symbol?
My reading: 104.8 °F
